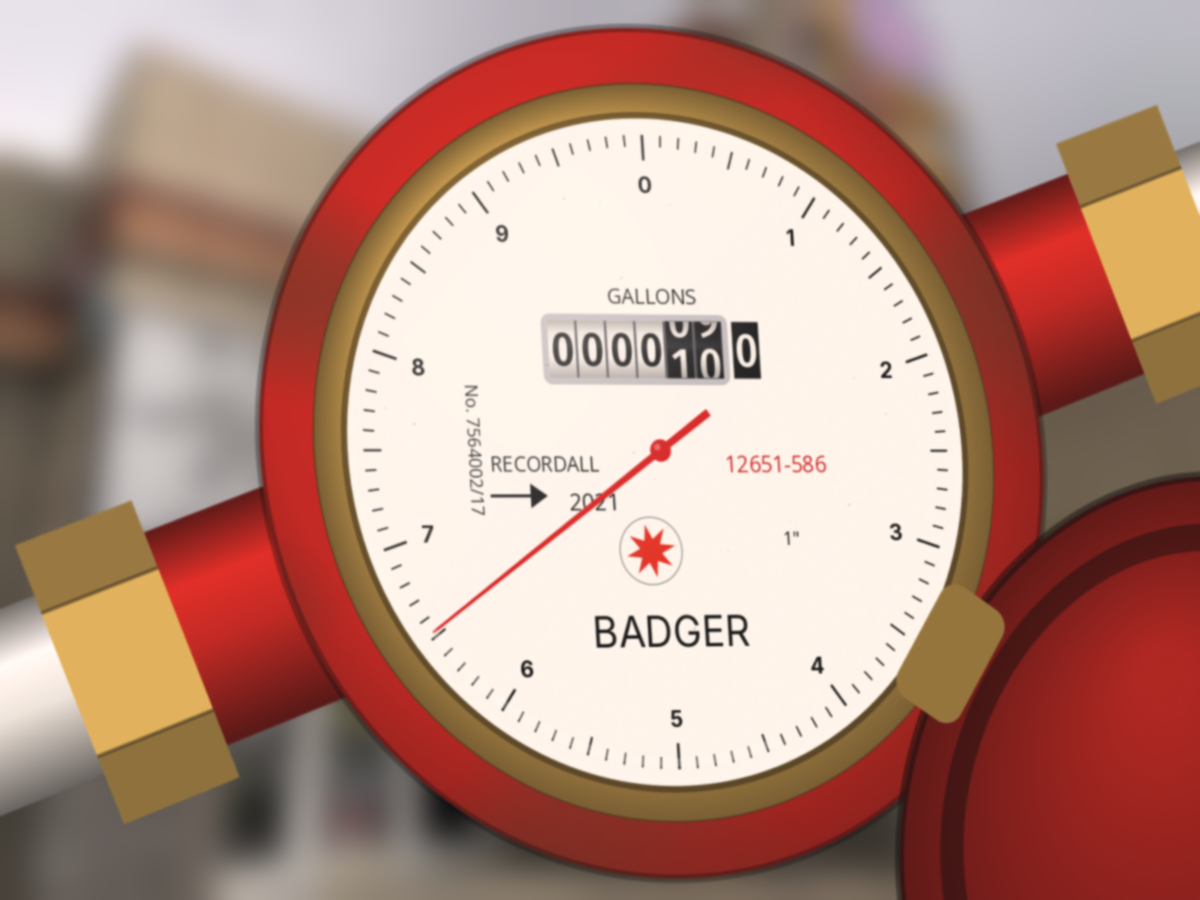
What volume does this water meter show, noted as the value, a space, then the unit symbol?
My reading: 96.5 gal
